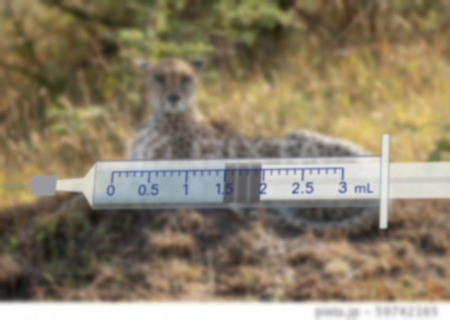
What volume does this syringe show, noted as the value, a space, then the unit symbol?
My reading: 1.5 mL
